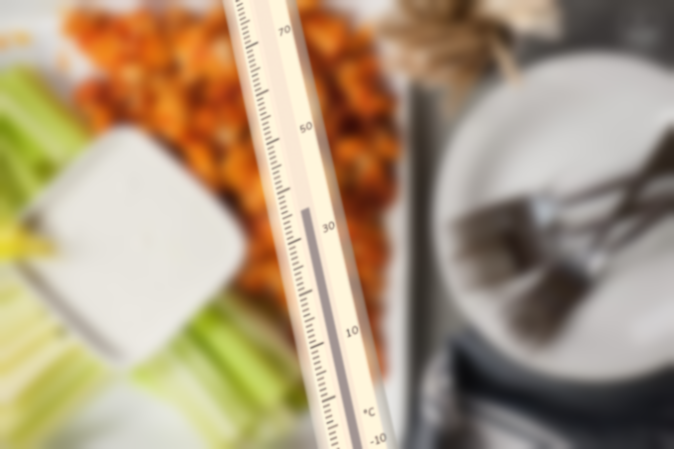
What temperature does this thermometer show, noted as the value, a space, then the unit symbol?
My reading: 35 °C
